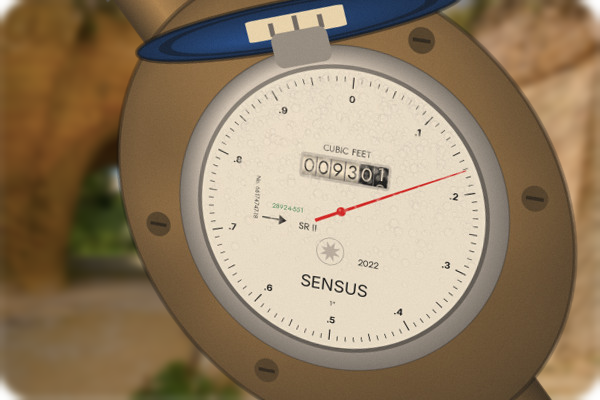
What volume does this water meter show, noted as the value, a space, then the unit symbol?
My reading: 9301.17 ft³
